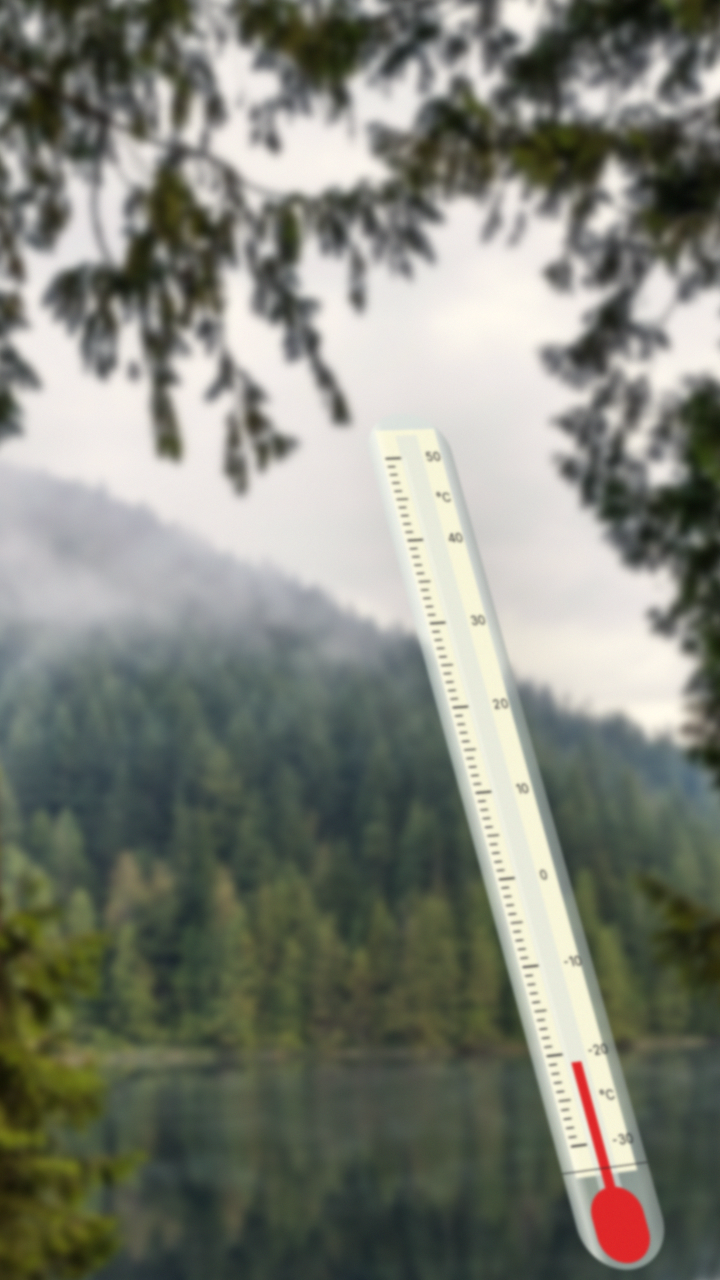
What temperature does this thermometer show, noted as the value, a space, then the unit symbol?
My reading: -21 °C
